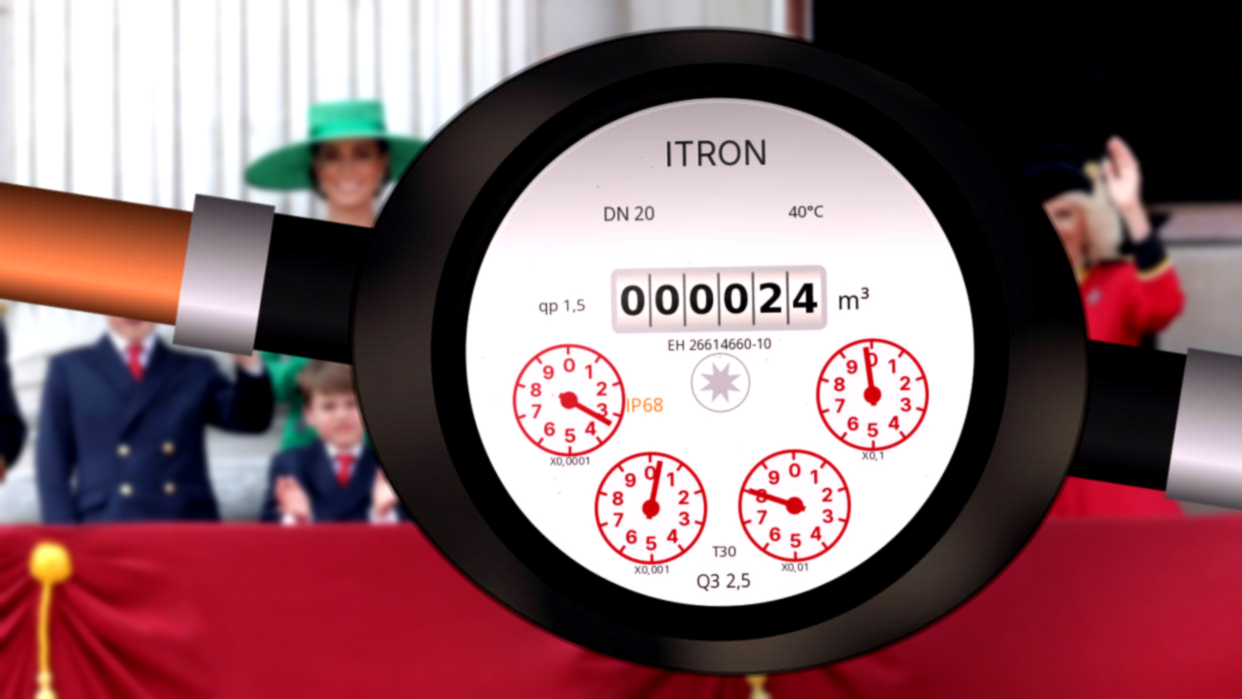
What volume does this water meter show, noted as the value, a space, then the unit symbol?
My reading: 23.9803 m³
